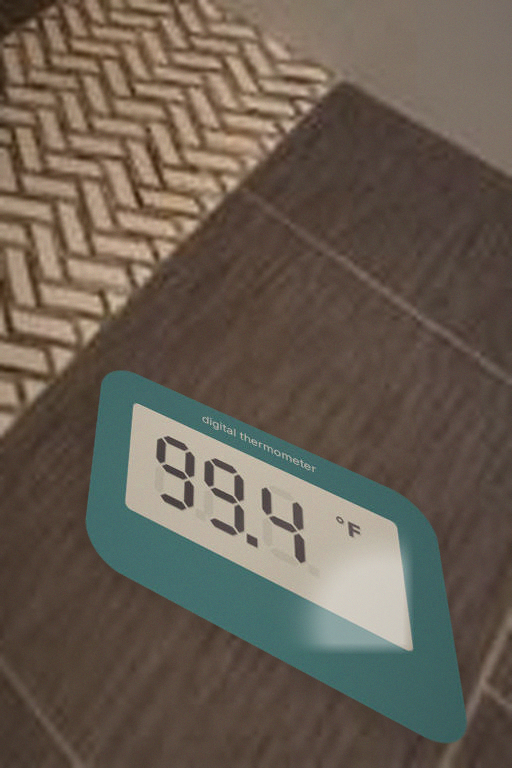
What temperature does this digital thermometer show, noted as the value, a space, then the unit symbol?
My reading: 99.4 °F
